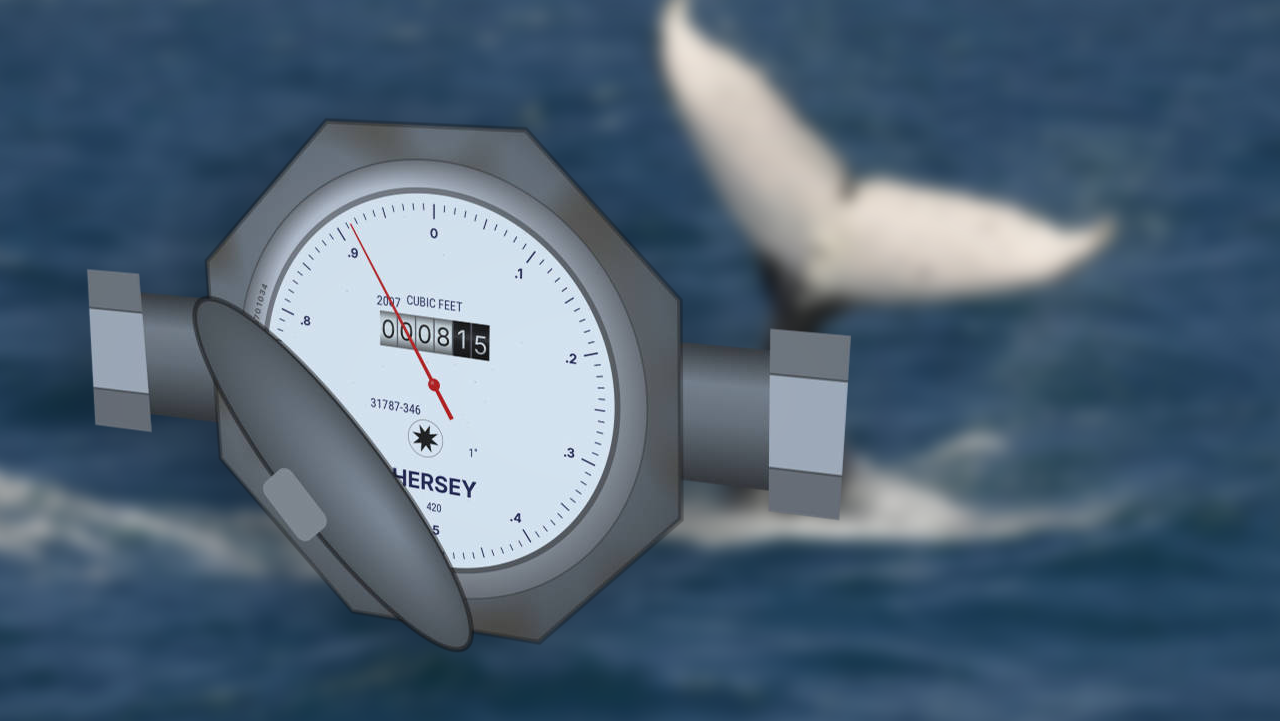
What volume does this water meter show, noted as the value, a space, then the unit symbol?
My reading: 814.91 ft³
